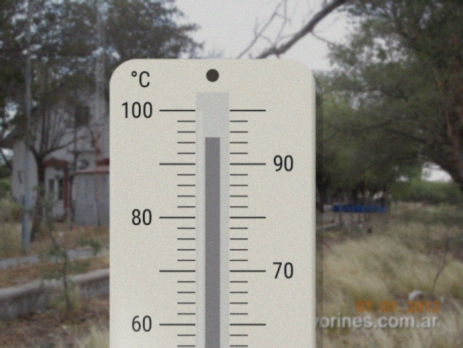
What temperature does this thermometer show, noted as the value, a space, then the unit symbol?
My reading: 95 °C
